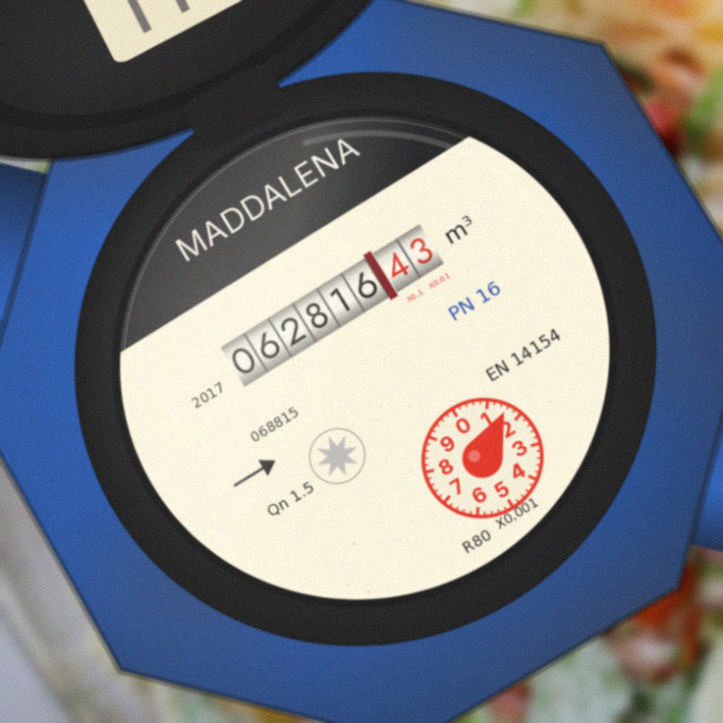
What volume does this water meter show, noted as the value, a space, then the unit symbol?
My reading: 62816.431 m³
